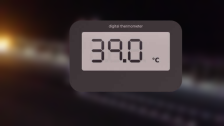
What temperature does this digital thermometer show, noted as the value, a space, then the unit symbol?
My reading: 39.0 °C
